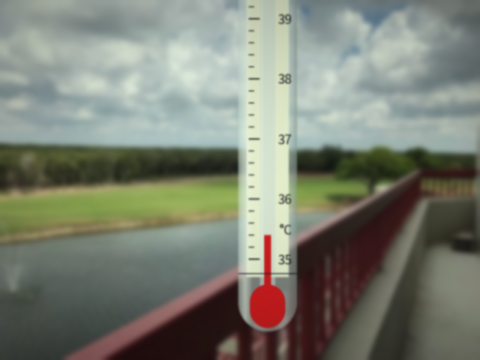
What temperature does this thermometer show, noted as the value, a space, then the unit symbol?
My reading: 35.4 °C
